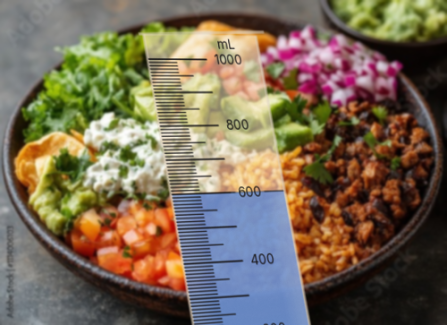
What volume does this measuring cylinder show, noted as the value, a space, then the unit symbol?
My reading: 600 mL
